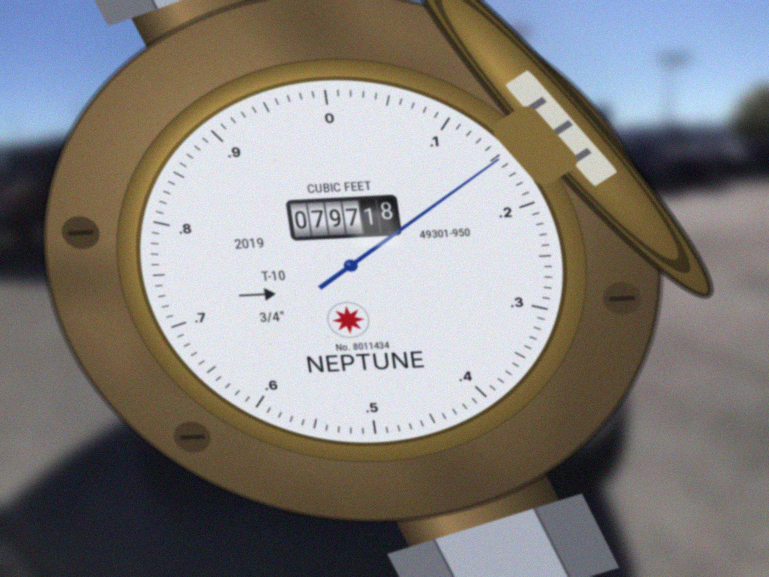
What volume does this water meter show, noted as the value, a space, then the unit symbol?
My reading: 79718.15 ft³
